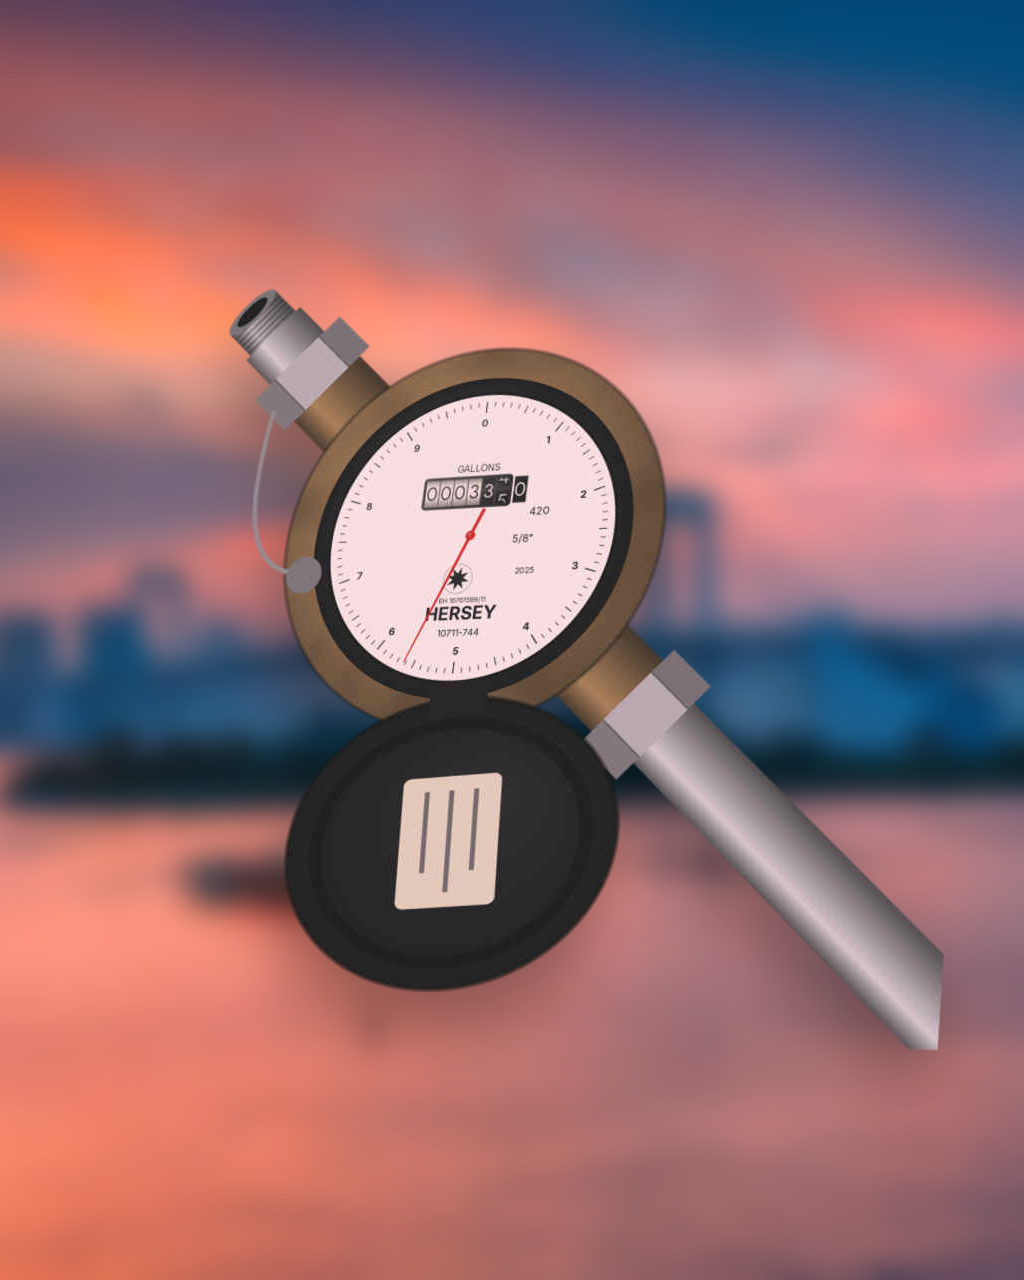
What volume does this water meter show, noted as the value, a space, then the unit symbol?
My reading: 3345.6 gal
